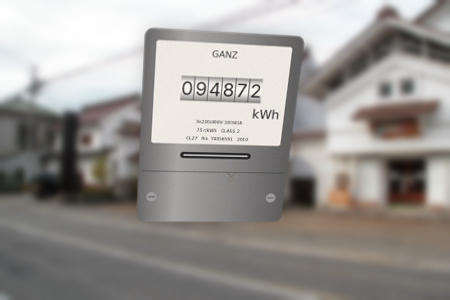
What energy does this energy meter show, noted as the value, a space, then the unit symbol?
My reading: 94872 kWh
